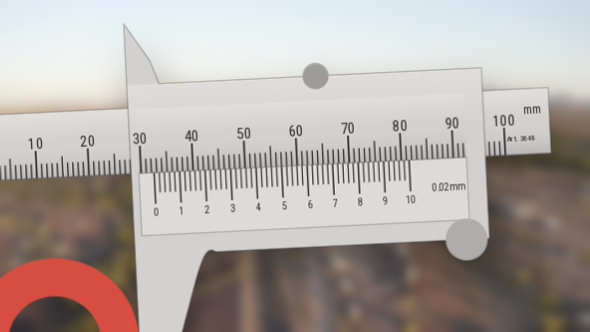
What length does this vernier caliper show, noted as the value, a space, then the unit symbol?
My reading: 32.5 mm
